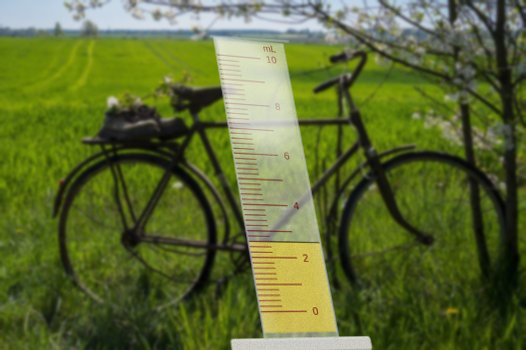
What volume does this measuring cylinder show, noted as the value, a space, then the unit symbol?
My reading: 2.6 mL
